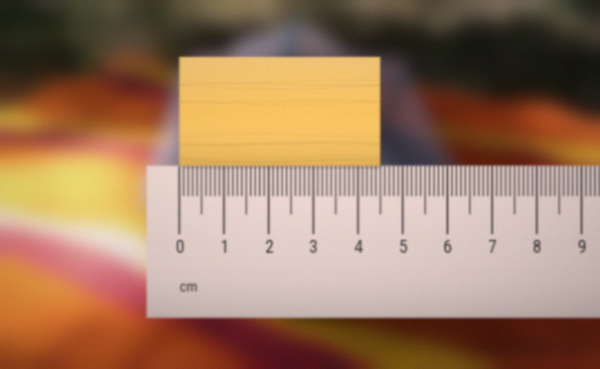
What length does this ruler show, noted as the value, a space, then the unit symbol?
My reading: 4.5 cm
